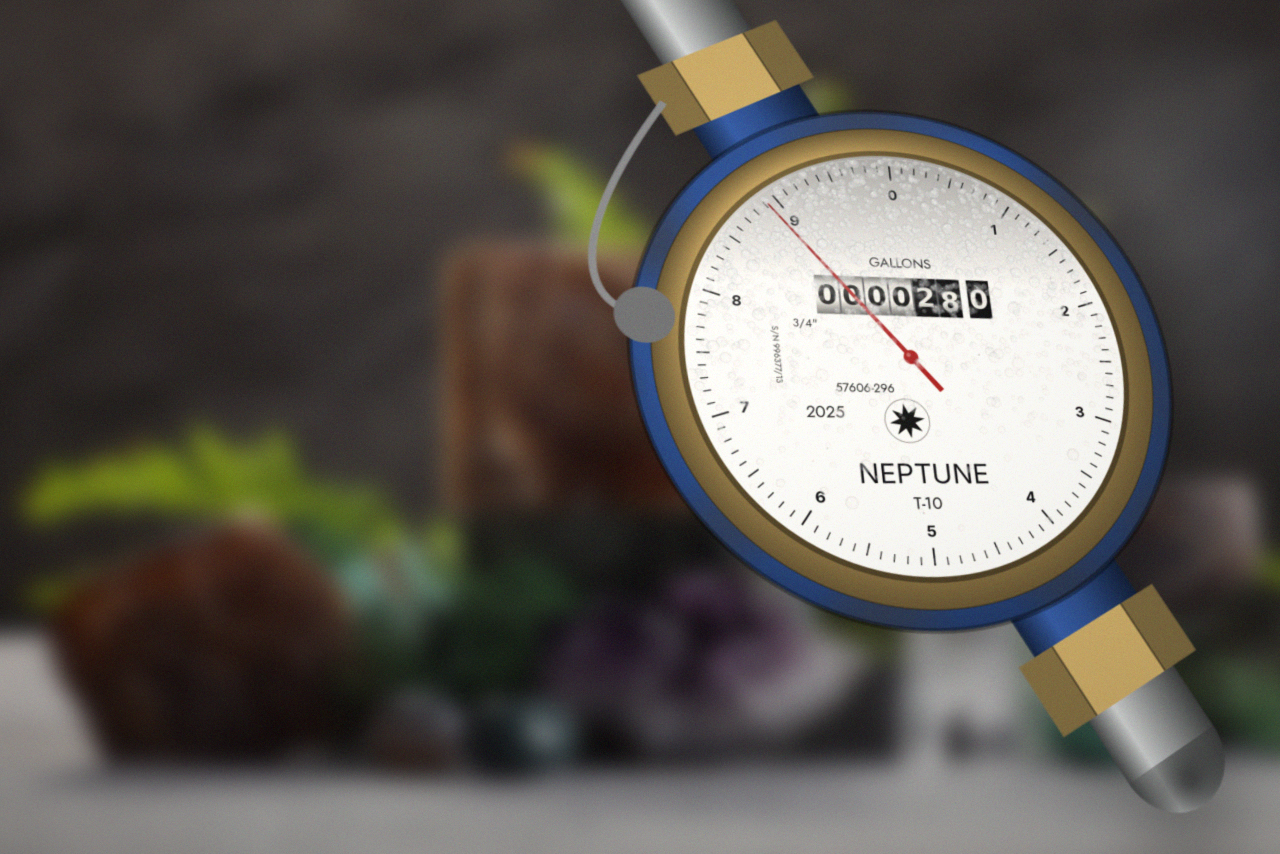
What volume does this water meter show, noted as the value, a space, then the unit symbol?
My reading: 278.9 gal
